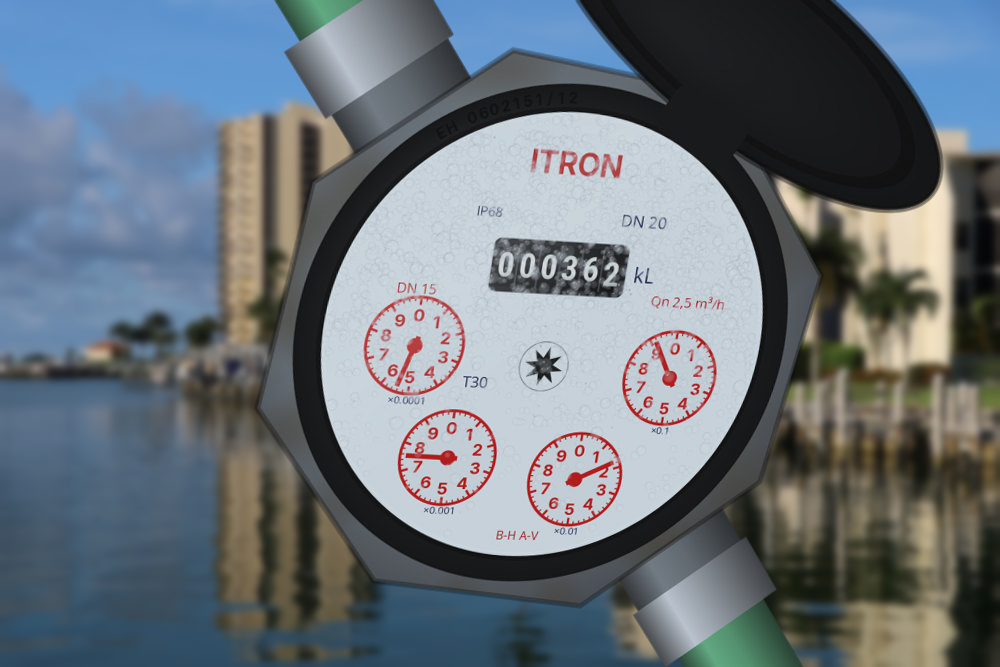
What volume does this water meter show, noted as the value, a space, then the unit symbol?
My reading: 361.9175 kL
